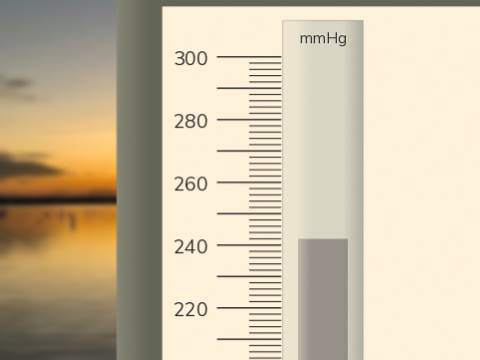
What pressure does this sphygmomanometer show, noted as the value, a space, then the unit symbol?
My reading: 242 mmHg
